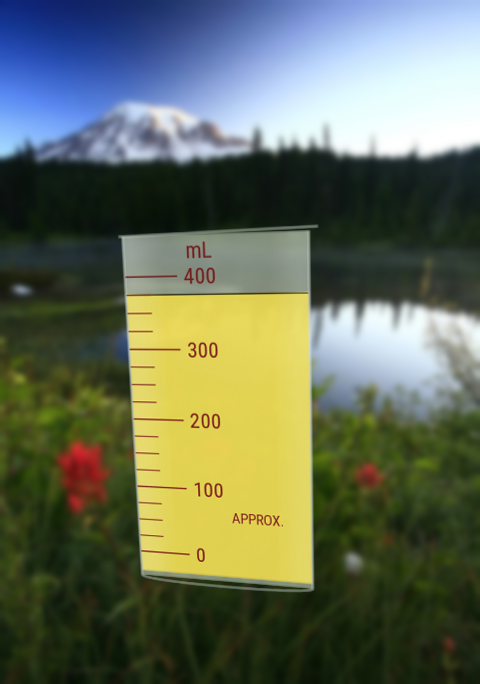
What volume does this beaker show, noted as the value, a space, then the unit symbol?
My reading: 375 mL
